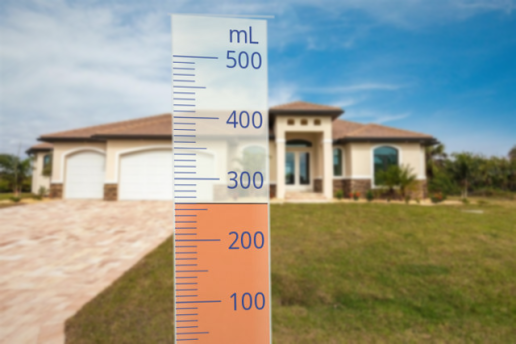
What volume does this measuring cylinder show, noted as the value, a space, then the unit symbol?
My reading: 260 mL
